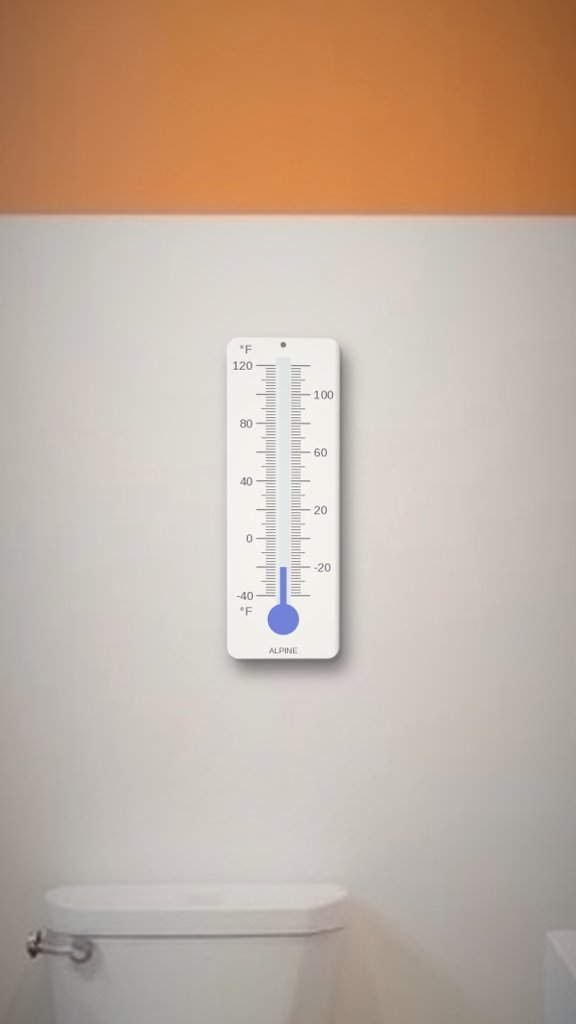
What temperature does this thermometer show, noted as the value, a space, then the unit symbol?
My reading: -20 °F
